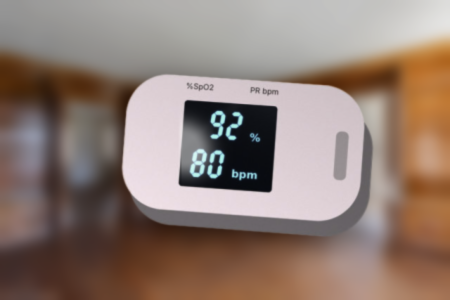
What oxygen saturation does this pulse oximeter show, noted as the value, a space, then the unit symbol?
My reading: 92 %
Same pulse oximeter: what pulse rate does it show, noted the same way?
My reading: 80 bpm
